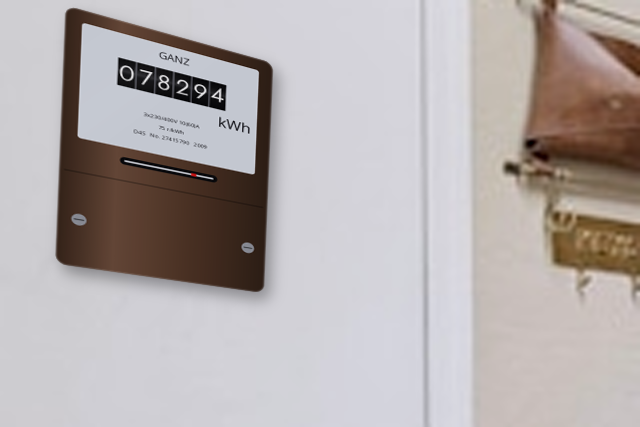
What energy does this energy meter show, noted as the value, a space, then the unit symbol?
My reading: 78294 kWh
